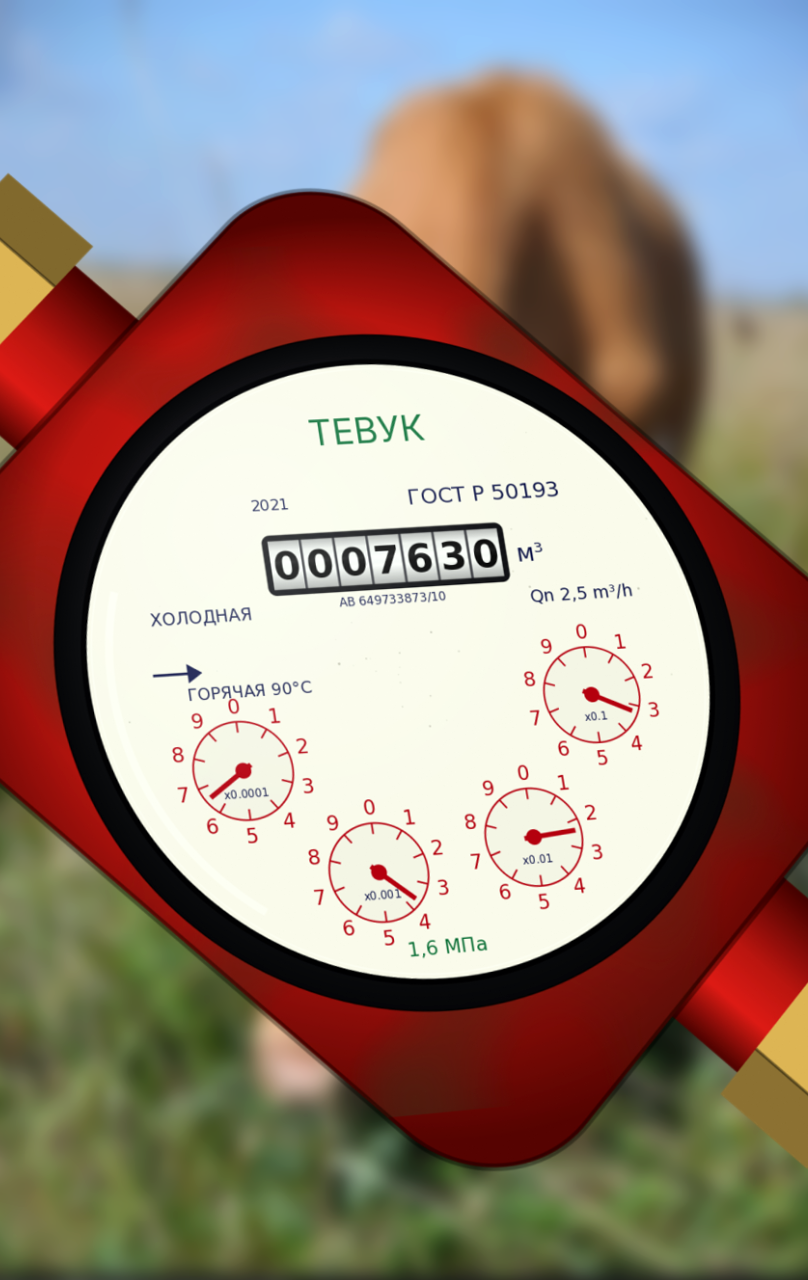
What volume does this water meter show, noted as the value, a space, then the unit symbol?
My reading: 7630.3236 m³
